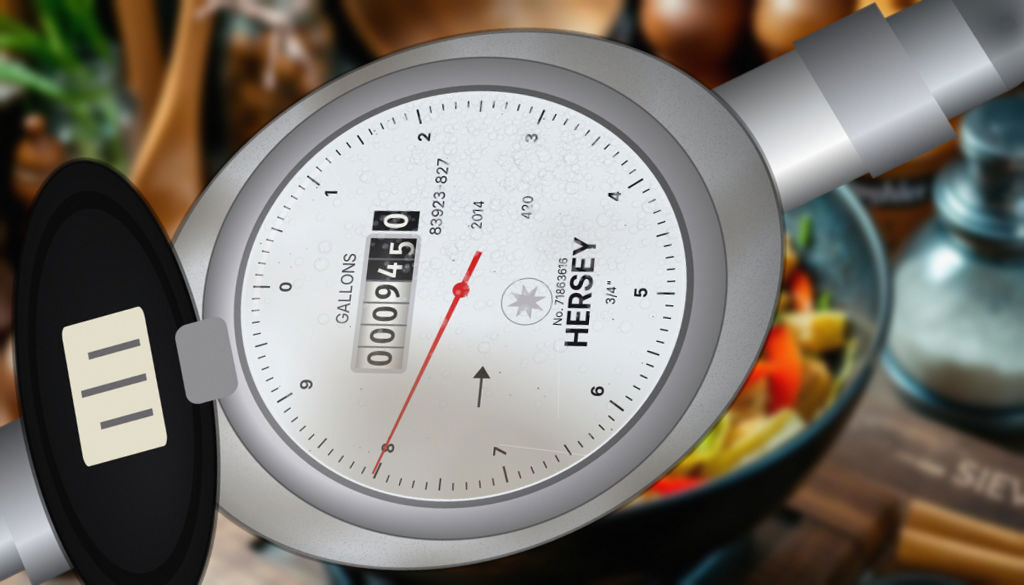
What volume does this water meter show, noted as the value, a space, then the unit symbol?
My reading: 9448.0 gal
